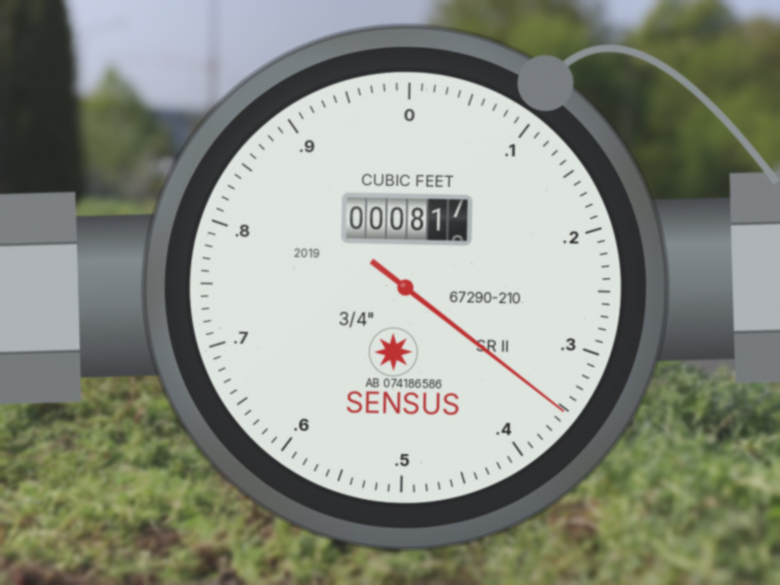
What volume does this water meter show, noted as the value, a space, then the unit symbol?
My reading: 817.35 ft³
